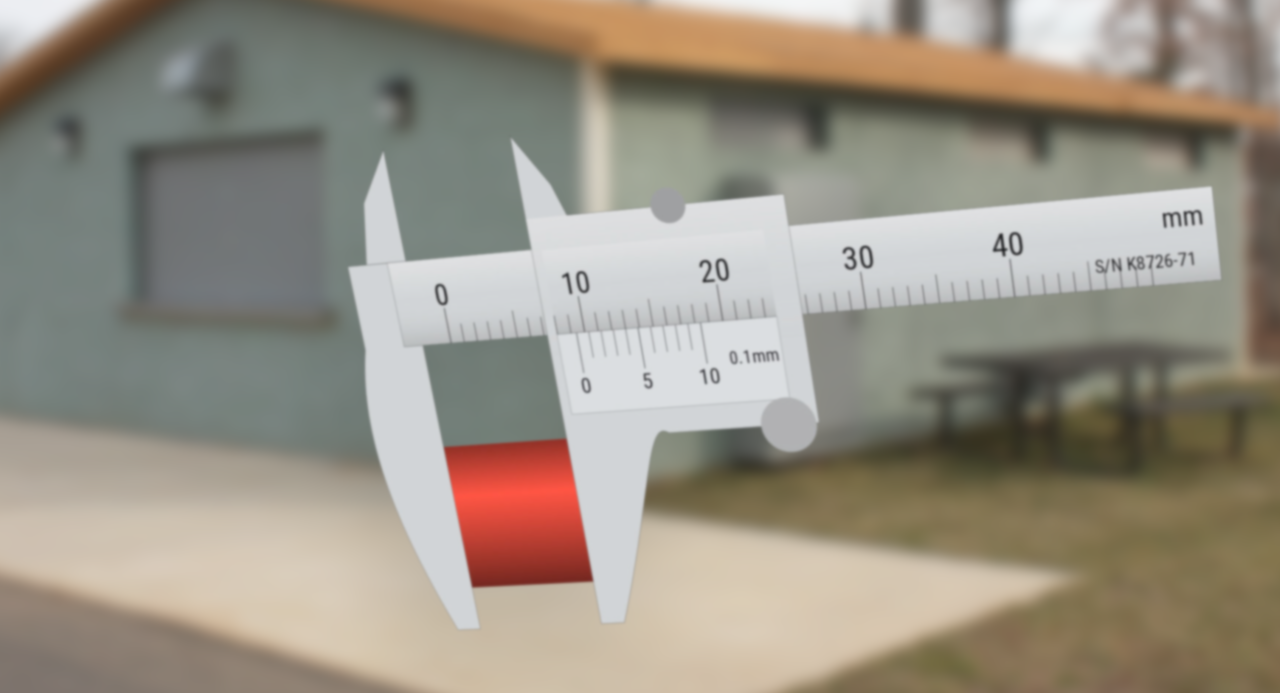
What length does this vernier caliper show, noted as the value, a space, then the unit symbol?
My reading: 9.4 mm
